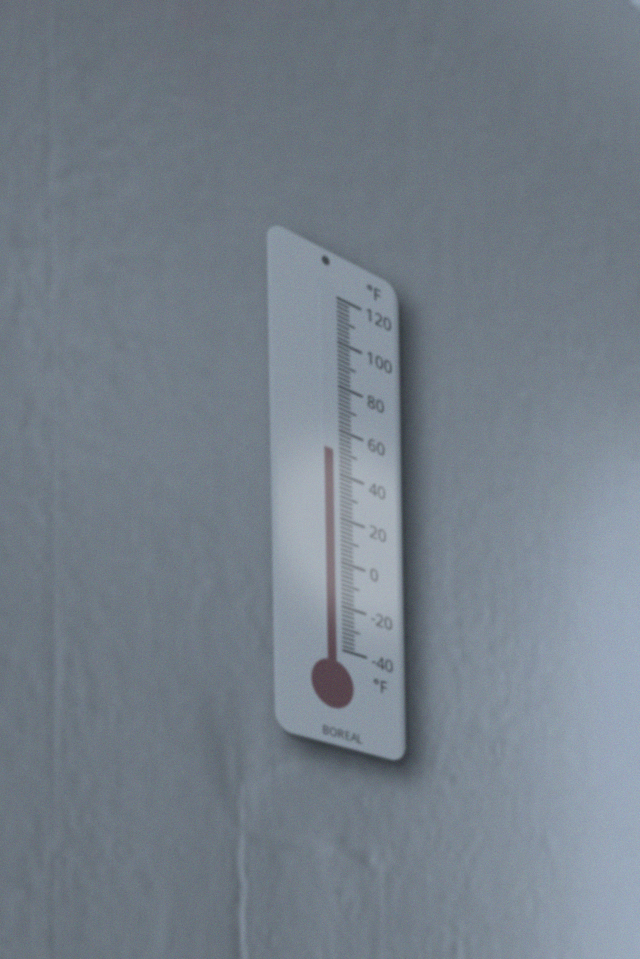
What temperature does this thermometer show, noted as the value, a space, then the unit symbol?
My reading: 50 °F
